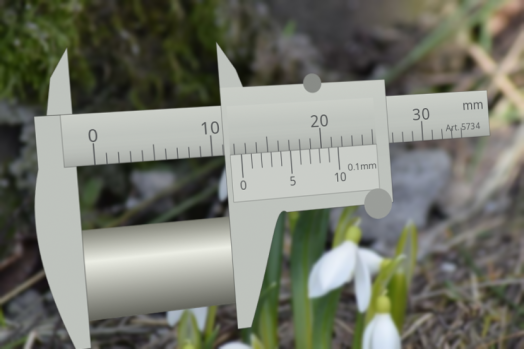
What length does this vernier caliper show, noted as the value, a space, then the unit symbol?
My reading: 12.6 mm
